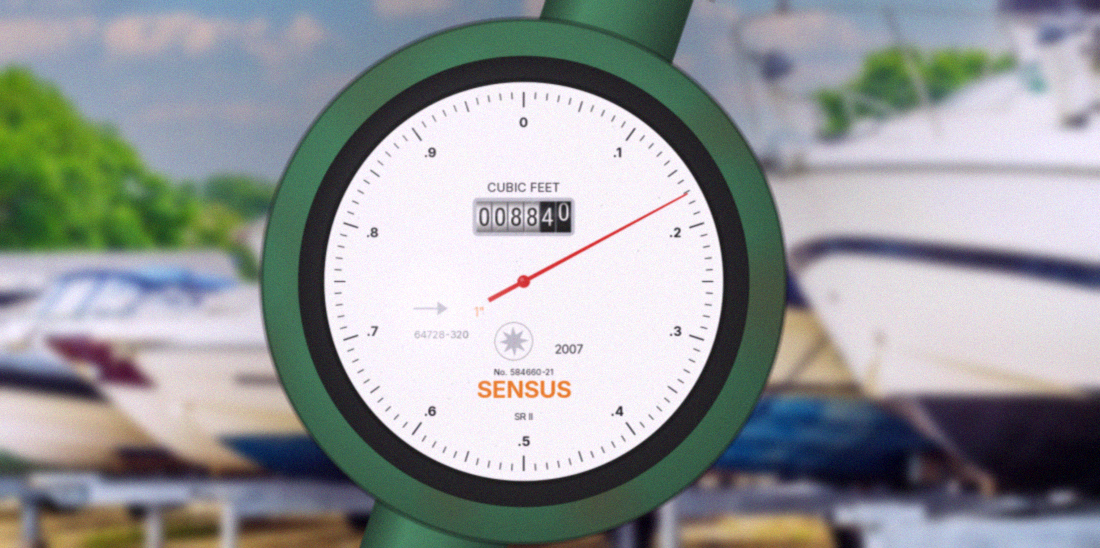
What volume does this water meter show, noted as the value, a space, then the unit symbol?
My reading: 8840.17 ft³
